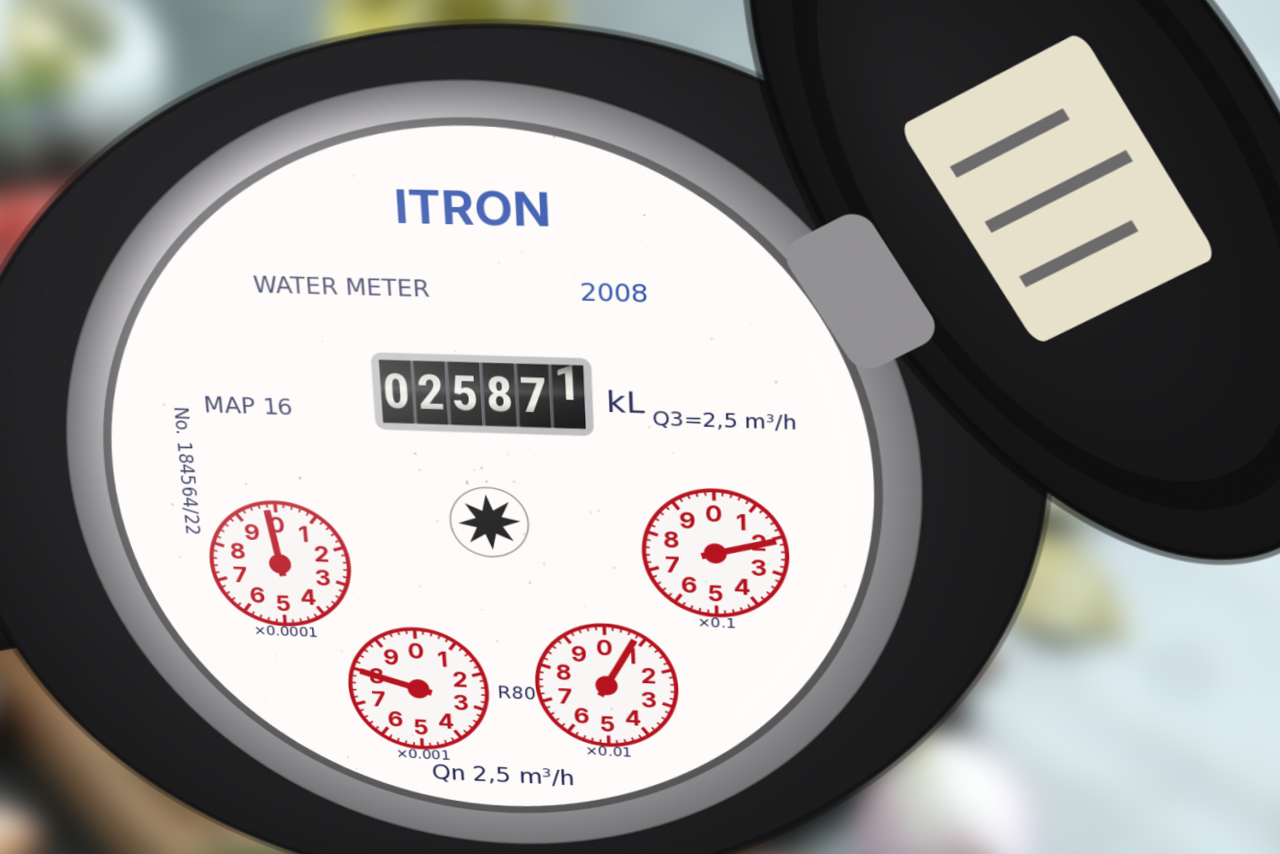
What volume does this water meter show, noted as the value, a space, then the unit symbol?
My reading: 25871.2079 kL
